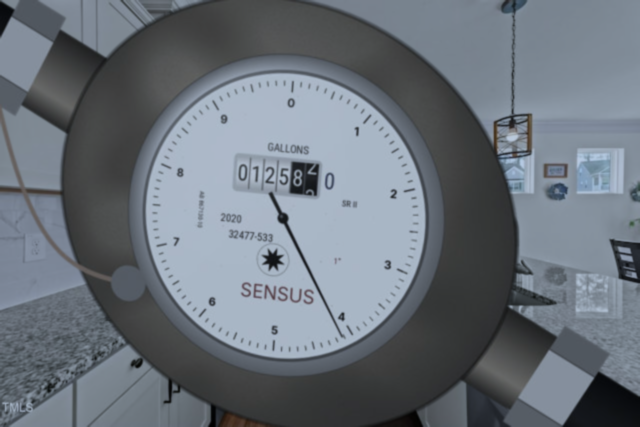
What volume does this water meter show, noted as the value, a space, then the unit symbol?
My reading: 125824.1 gal
